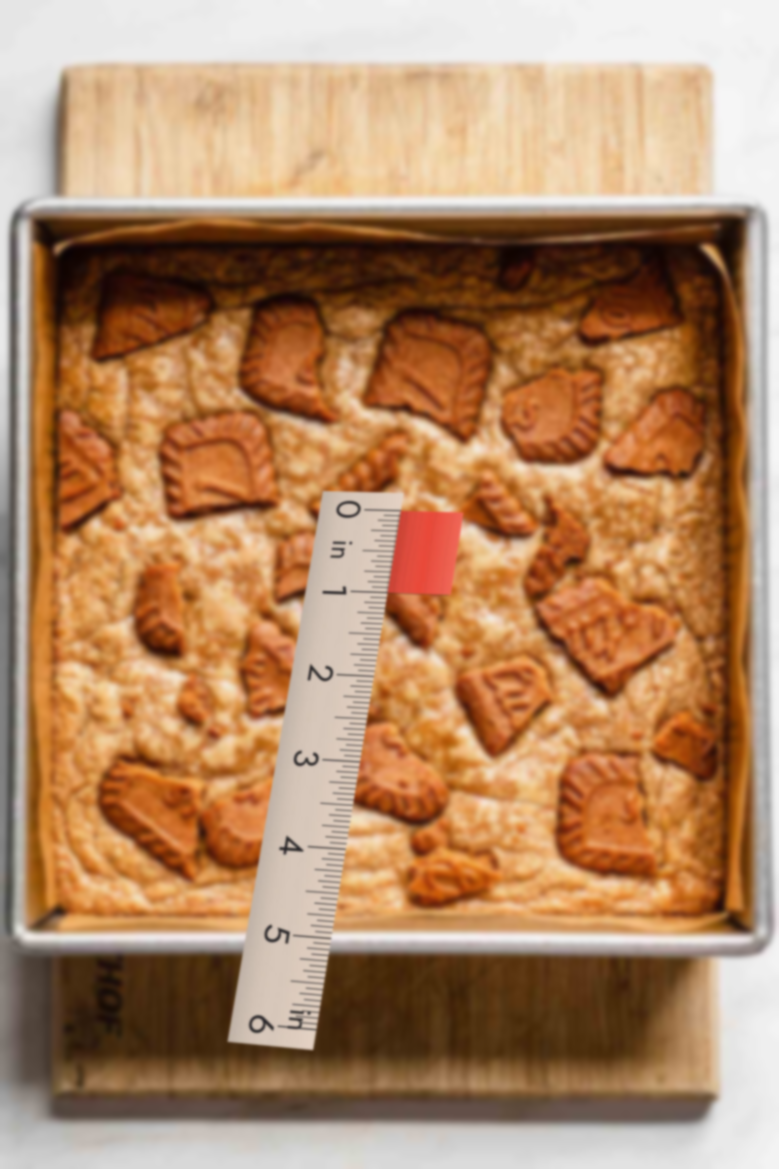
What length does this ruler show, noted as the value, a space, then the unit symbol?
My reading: 1 in
